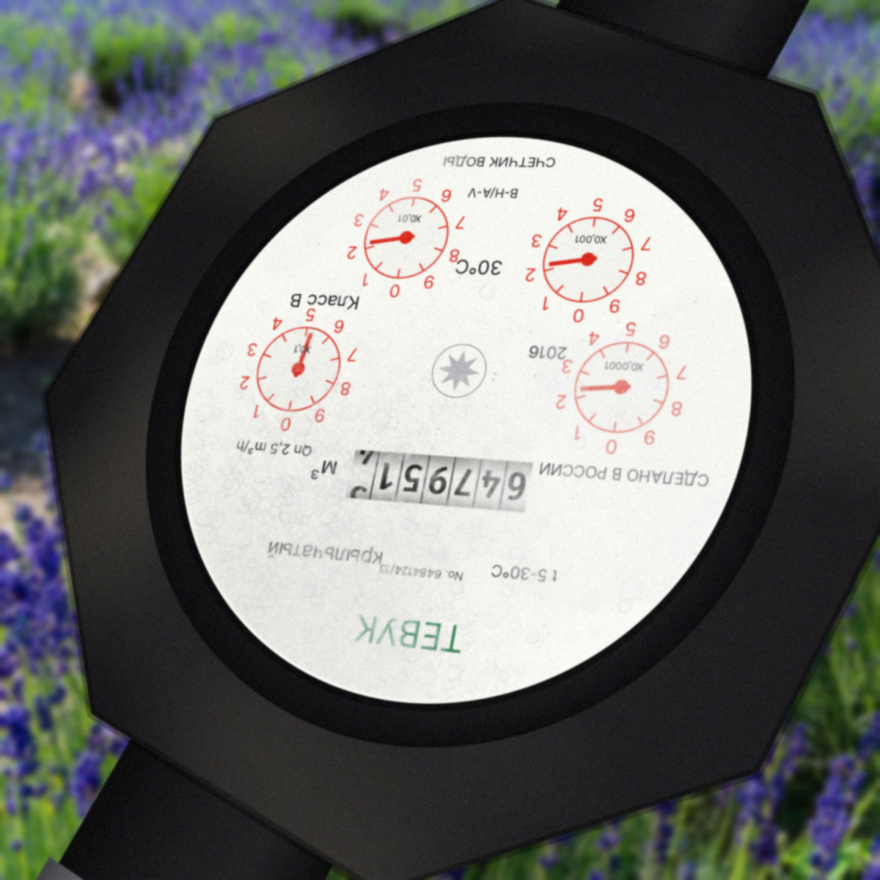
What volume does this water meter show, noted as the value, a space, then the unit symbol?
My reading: 6479513.5222 m³
